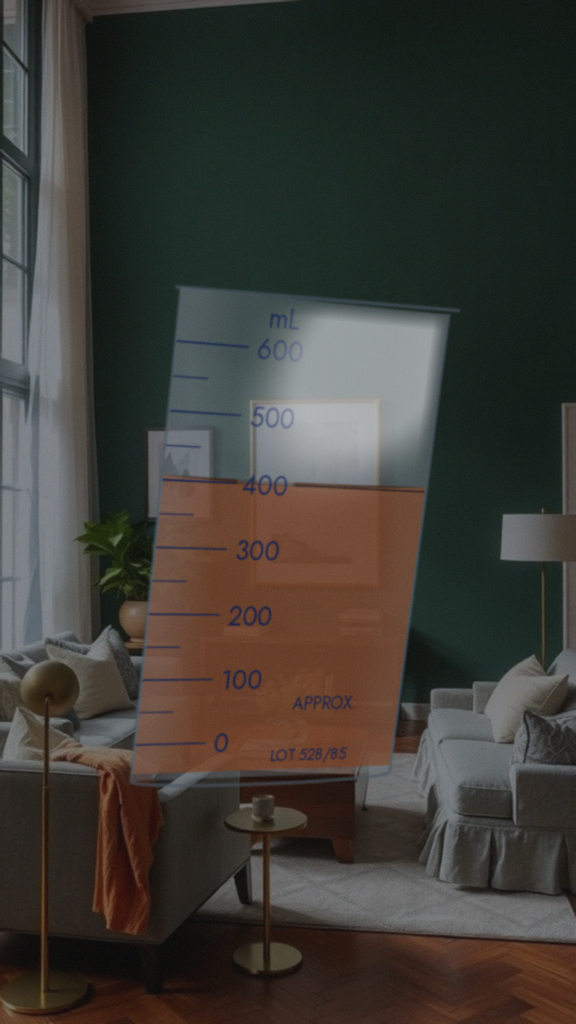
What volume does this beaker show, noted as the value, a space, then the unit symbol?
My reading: 400 mL
